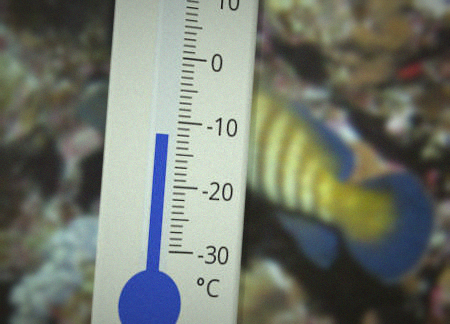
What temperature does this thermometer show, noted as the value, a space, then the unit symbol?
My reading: -12 °C
